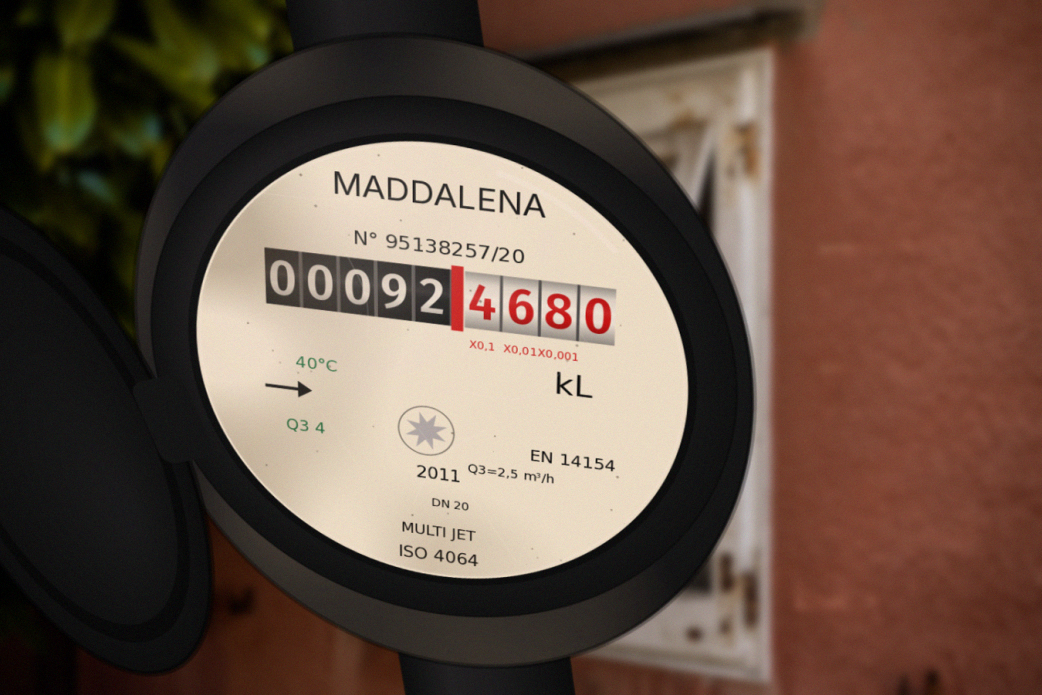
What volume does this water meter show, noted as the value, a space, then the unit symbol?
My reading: 92.4680 kL
